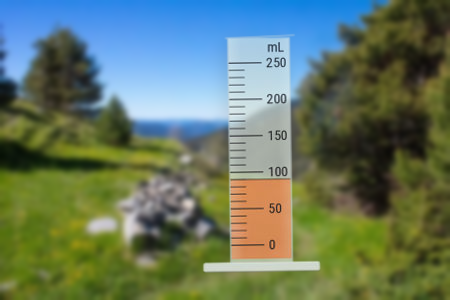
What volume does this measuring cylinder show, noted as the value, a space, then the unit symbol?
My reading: 90 mL
